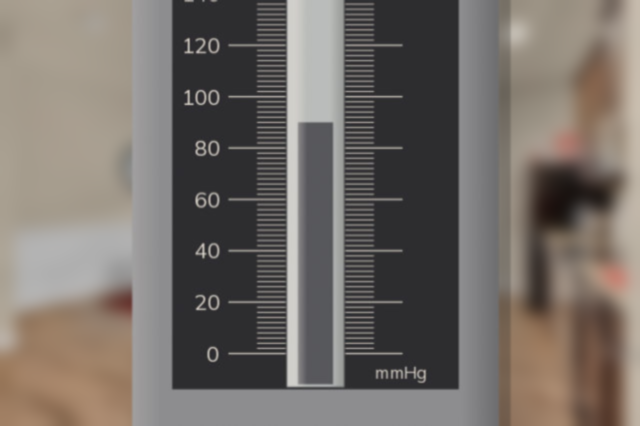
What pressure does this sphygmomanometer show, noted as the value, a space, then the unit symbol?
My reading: 90 mmHg
